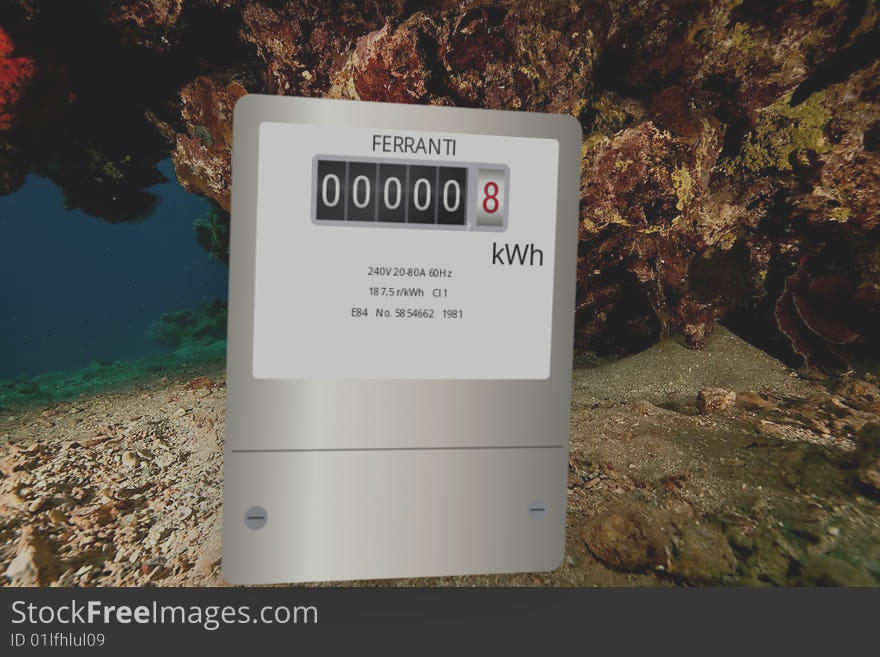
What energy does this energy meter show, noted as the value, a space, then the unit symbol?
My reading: 0.8 kWh
